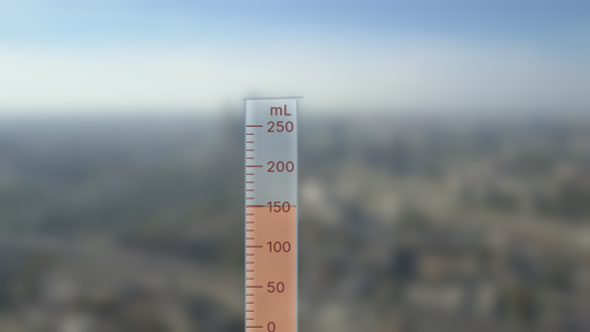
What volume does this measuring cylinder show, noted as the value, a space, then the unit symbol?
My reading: 150 mL
